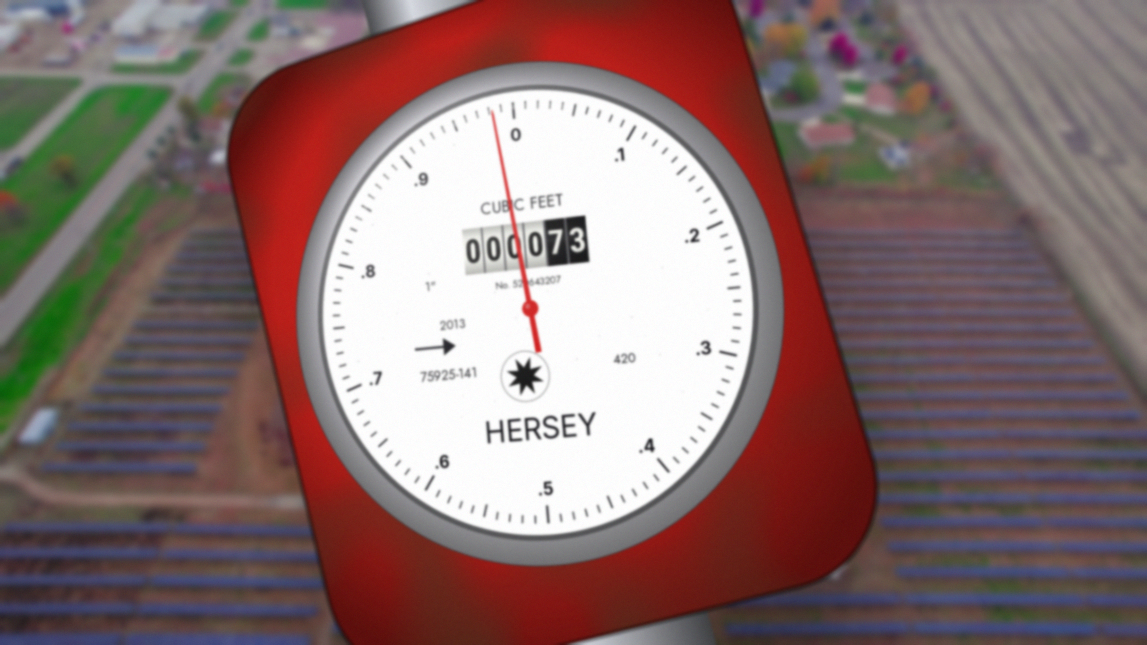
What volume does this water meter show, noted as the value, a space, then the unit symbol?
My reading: 72.98 ft³
